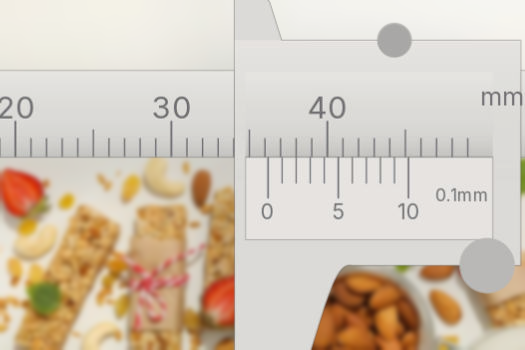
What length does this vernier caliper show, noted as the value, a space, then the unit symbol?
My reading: 36.2 mm
